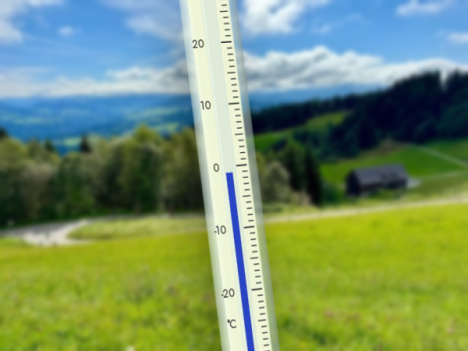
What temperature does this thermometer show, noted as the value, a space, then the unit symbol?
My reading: -1 °C
